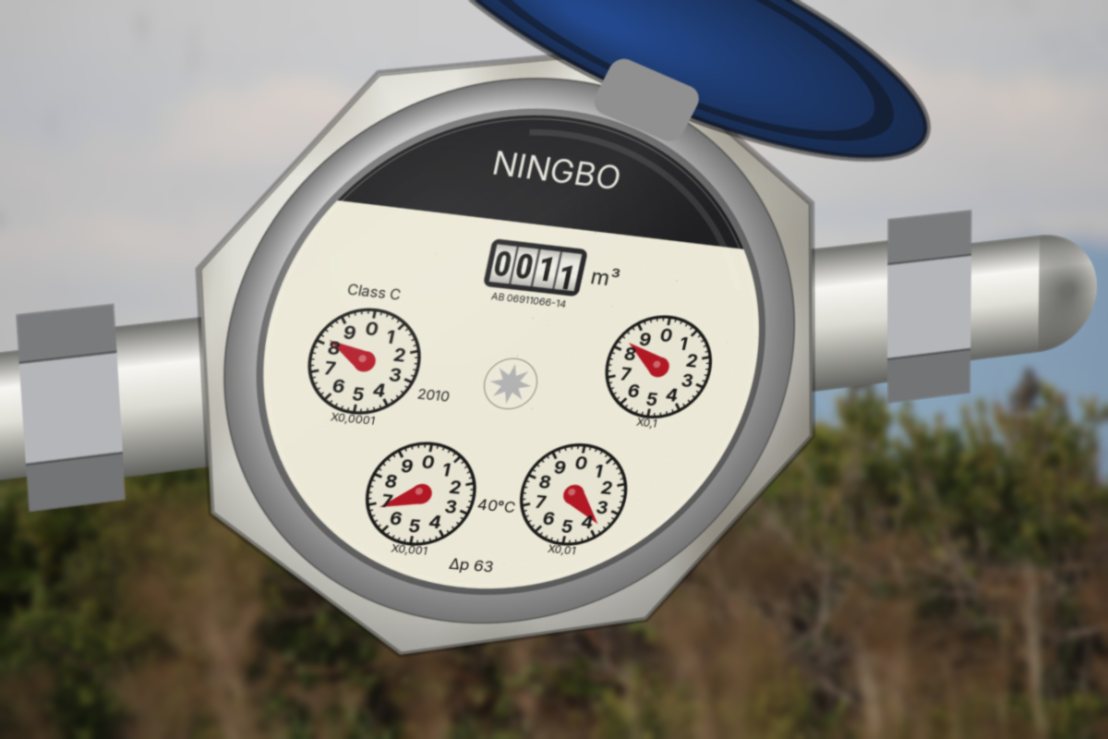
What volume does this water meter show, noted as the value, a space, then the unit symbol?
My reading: 10.8368 m³
